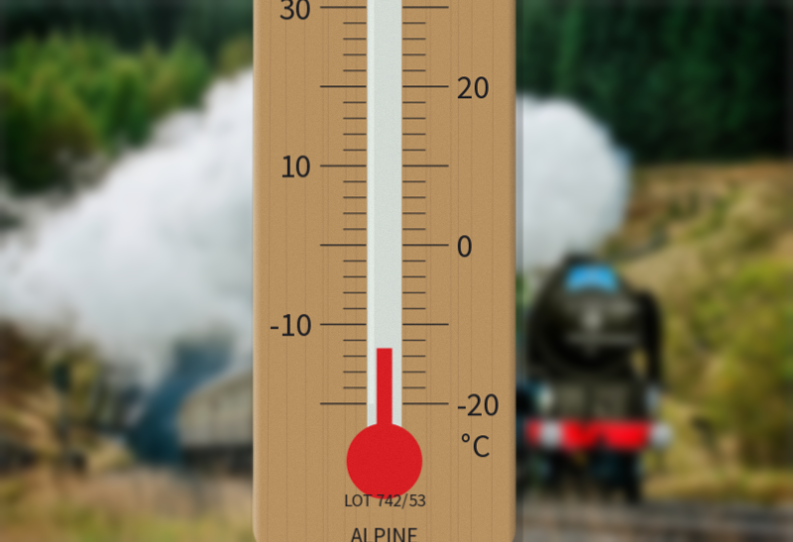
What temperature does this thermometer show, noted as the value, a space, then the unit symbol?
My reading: -13 °C
